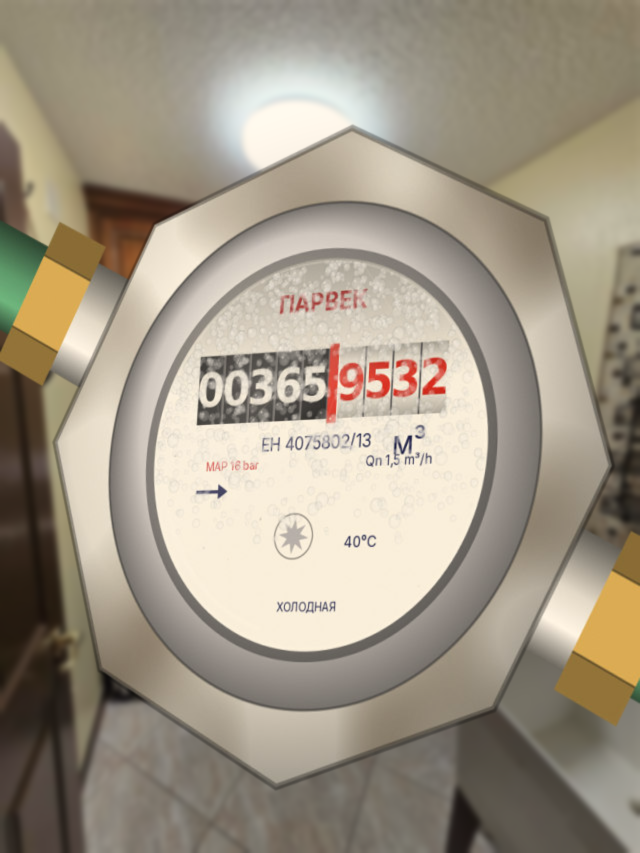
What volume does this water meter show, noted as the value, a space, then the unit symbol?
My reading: 365.9532 m³
